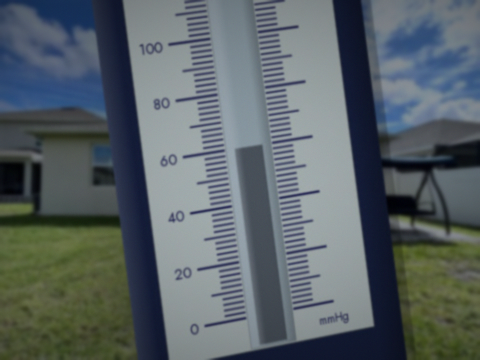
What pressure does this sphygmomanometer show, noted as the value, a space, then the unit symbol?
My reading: 60 mmHg
